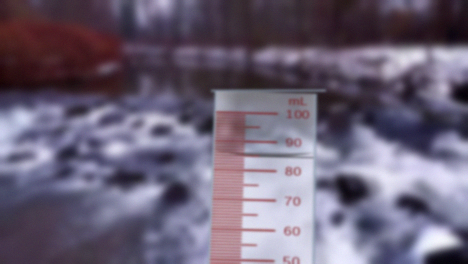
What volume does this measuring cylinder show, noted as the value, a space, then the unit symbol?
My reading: 85 mL
